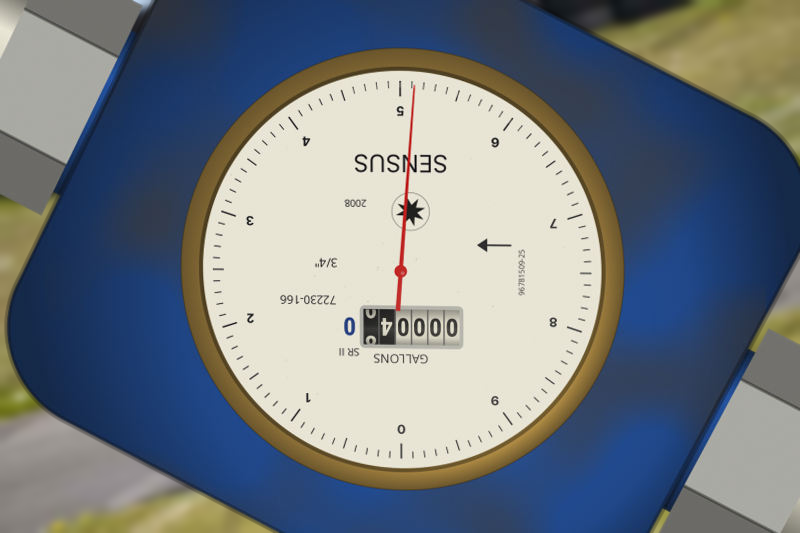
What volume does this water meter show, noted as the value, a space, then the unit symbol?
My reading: 485.1 gal
